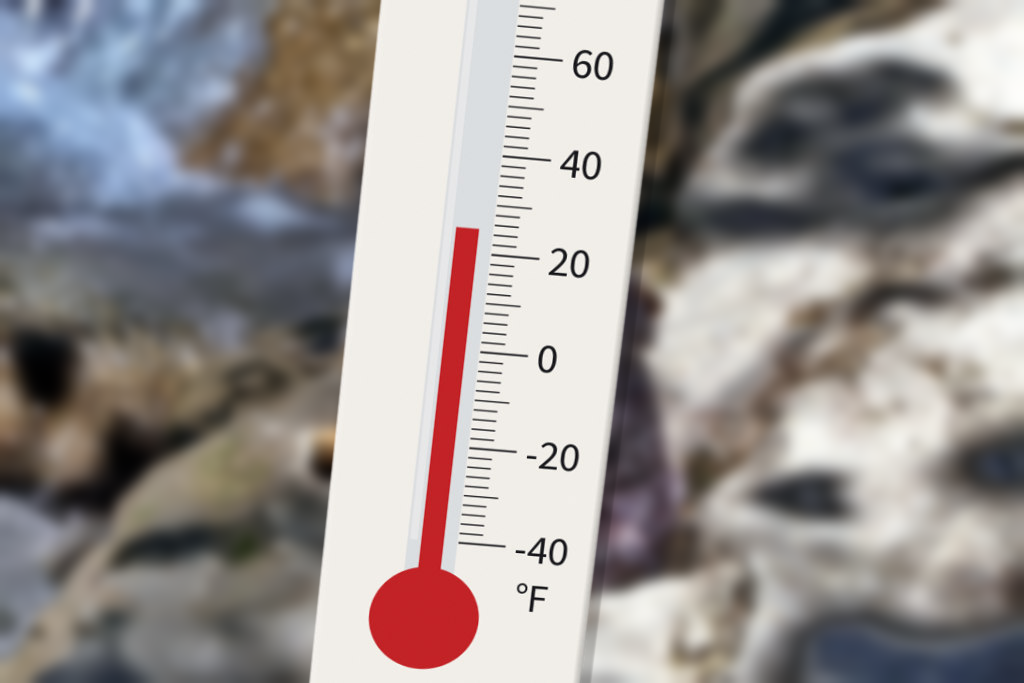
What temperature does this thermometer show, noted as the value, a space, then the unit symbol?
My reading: 25 °F
